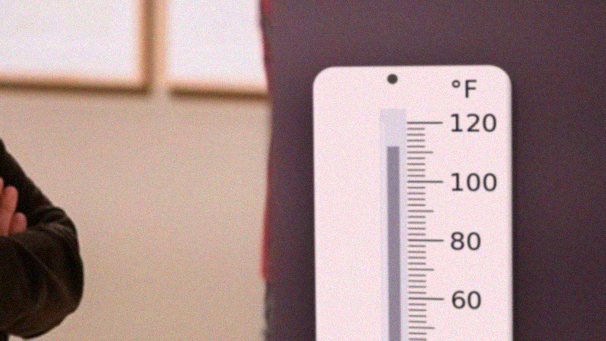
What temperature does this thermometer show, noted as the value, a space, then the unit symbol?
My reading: 112 °F
